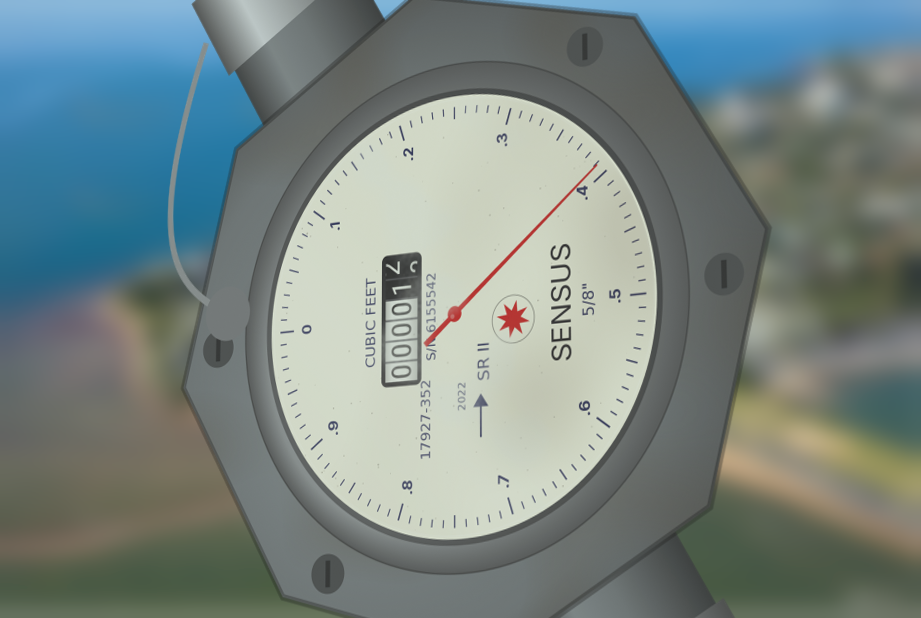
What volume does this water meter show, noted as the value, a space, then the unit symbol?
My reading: 12.39 ft³
